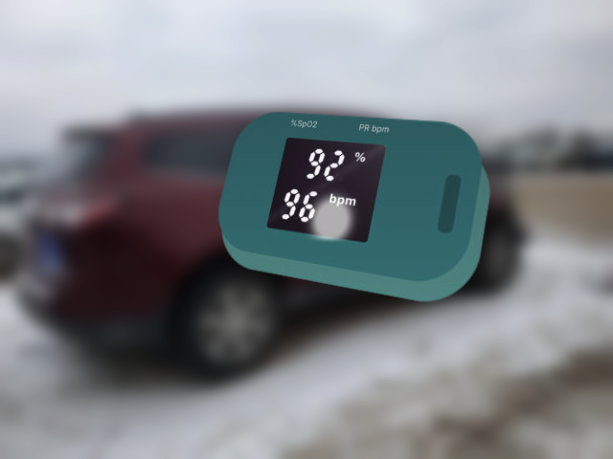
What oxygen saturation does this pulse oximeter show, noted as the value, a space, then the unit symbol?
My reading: 92 %
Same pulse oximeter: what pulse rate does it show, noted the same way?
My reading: 96 bpm
